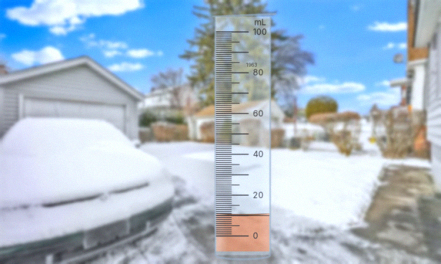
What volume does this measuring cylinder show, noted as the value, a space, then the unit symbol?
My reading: 10 mL
